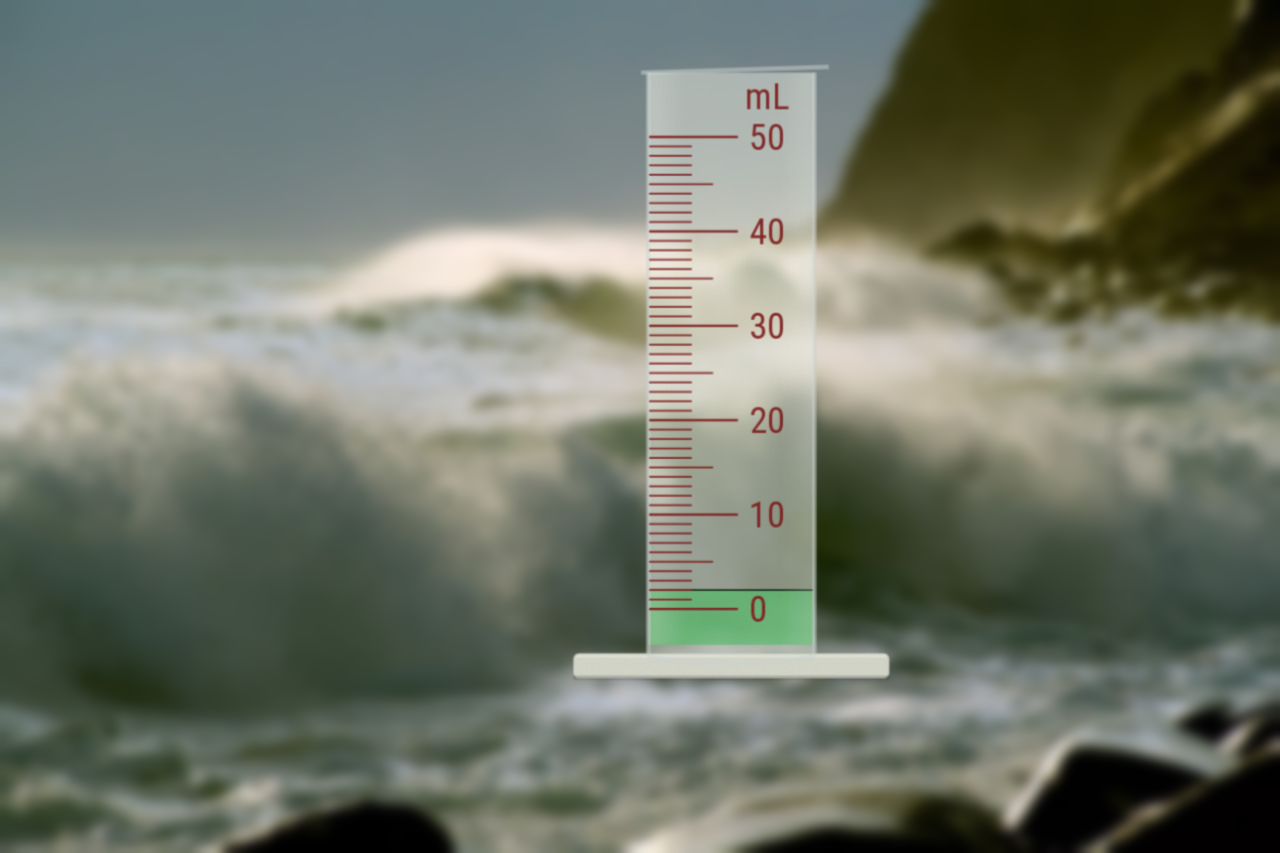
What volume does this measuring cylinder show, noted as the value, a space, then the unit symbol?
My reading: 2 mL
